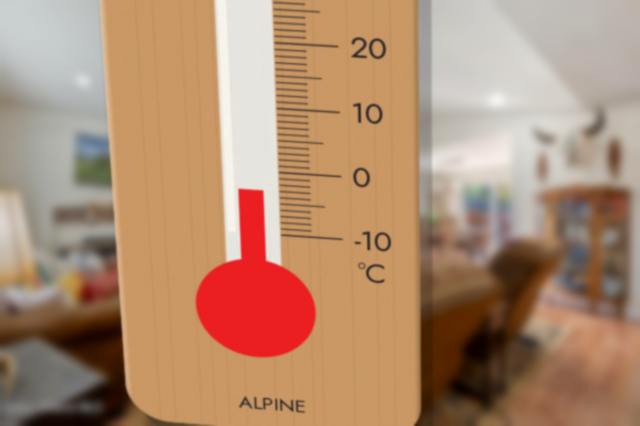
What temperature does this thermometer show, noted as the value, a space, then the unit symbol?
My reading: -3 °C
